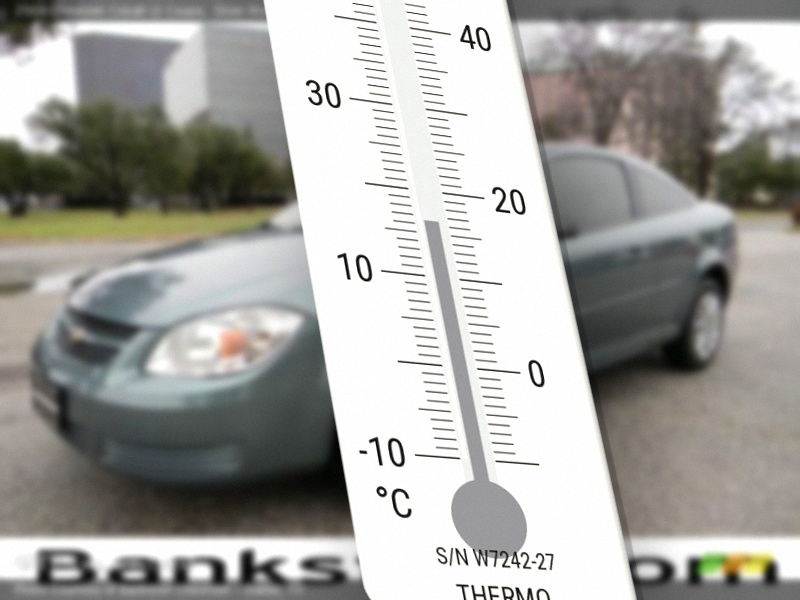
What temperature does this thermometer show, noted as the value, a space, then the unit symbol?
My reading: 16.5 °C
